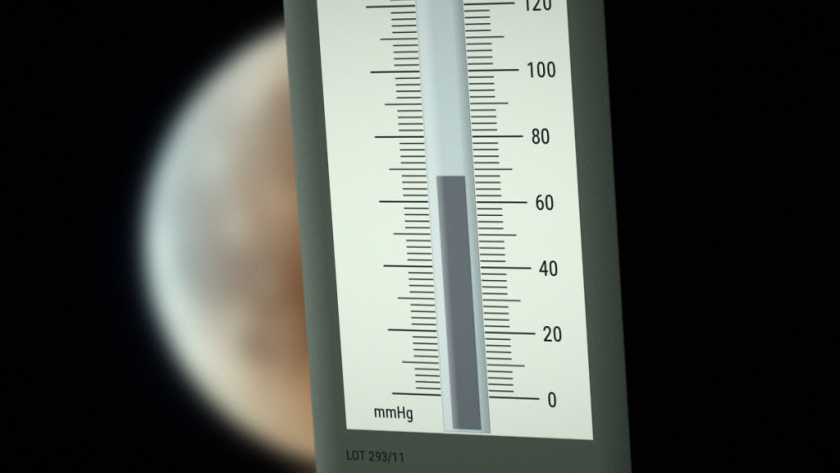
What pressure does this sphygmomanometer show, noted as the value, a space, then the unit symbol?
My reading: 68 mmHg
